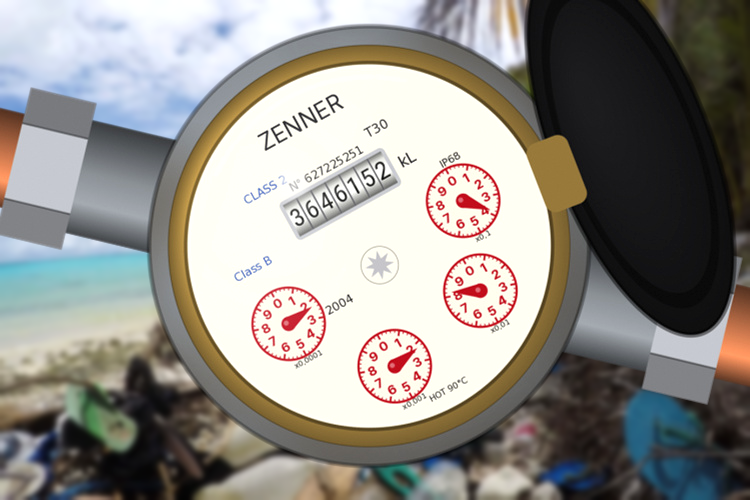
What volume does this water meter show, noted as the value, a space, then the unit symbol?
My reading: 3646152.3822 kL
